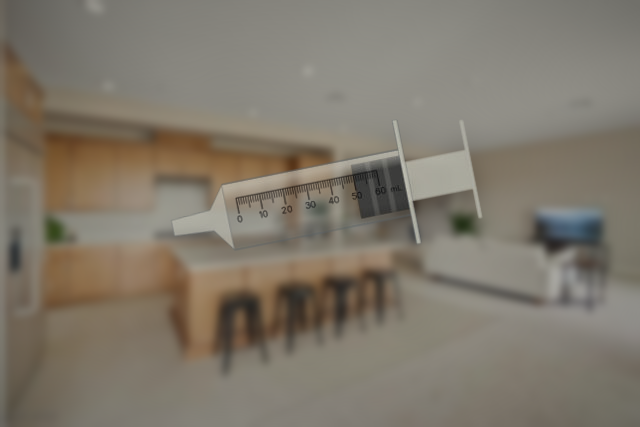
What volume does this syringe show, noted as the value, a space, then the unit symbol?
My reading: 50 mL
